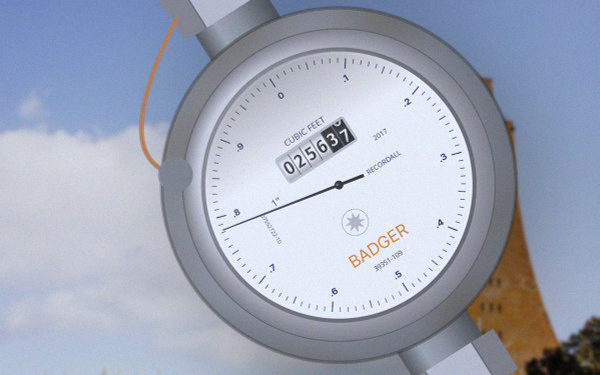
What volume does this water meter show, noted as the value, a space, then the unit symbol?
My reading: 25636.78 ft³
